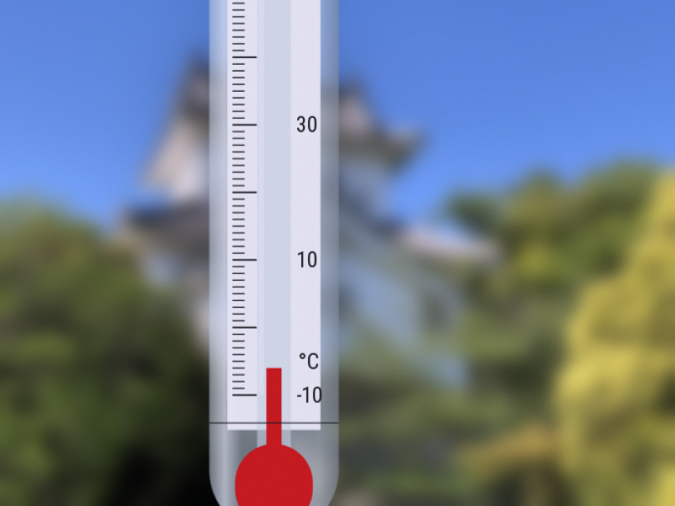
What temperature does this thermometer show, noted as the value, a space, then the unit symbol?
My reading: -6 °C
